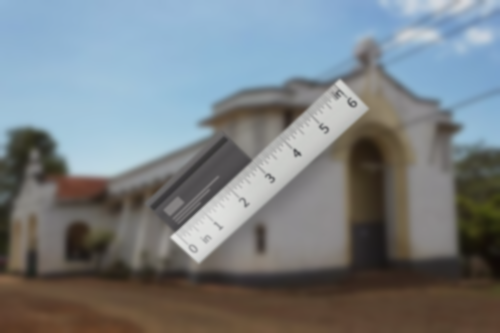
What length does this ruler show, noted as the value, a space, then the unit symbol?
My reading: 3 in
